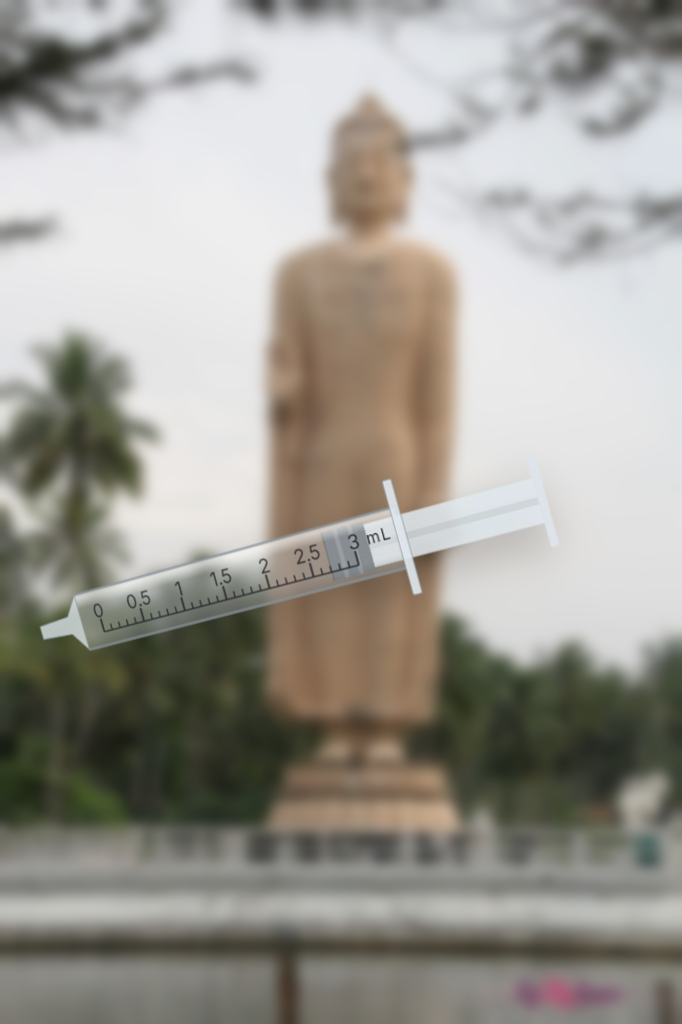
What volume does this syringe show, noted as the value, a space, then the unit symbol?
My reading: 2.7 mL
